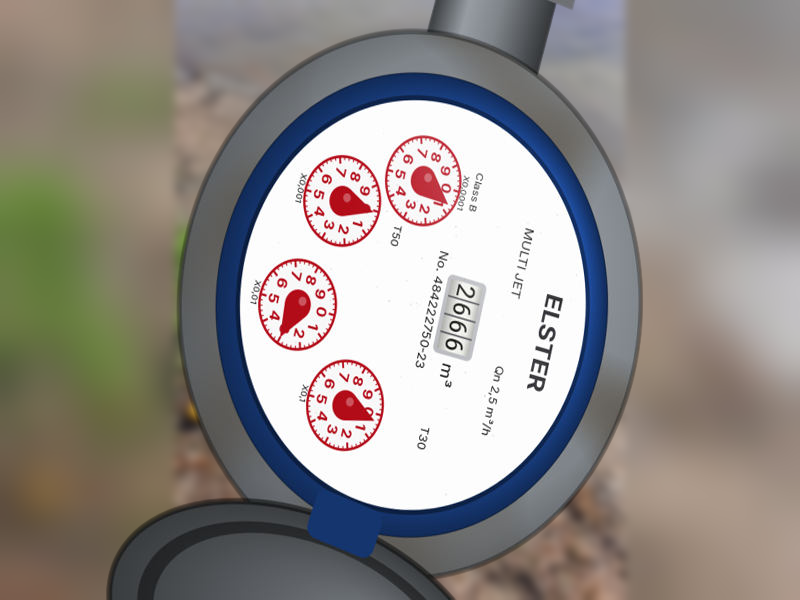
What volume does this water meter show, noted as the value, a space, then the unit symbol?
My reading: 2666.0300 m³
